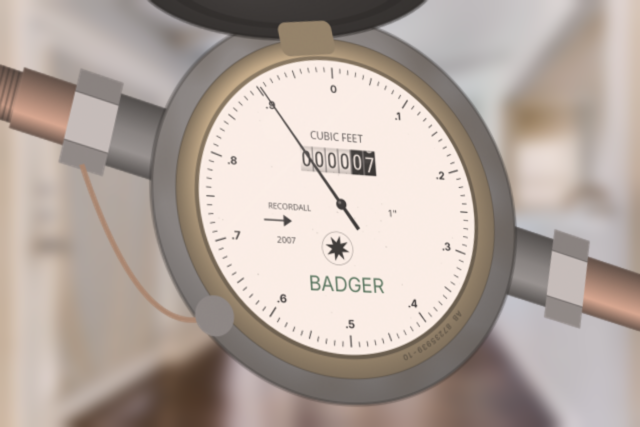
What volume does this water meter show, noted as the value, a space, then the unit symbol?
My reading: 6.90 ft³
